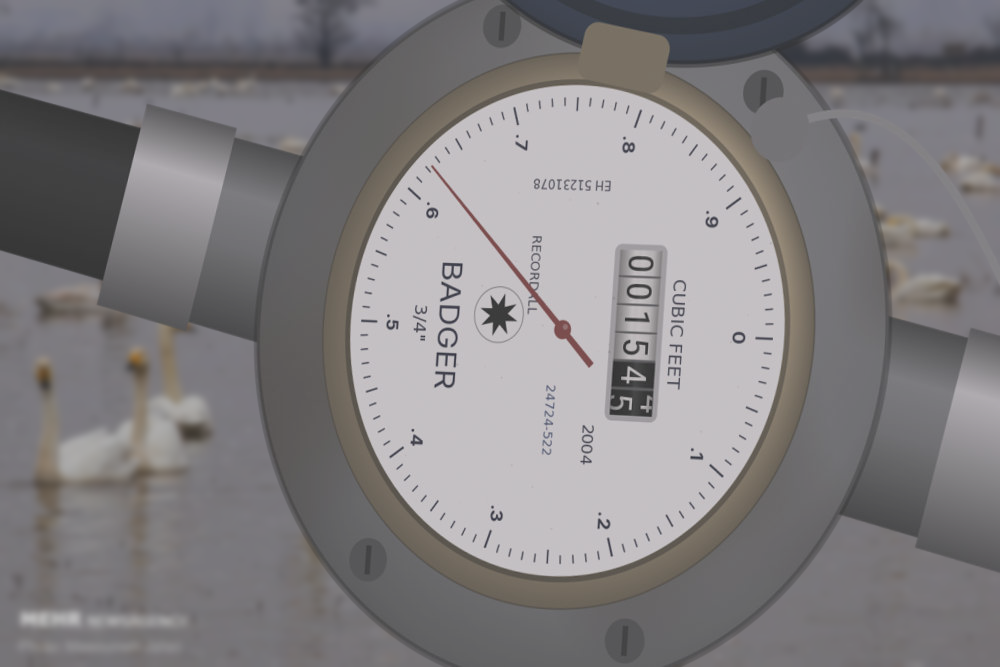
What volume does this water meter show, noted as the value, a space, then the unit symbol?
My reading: 1544.62 ft³
